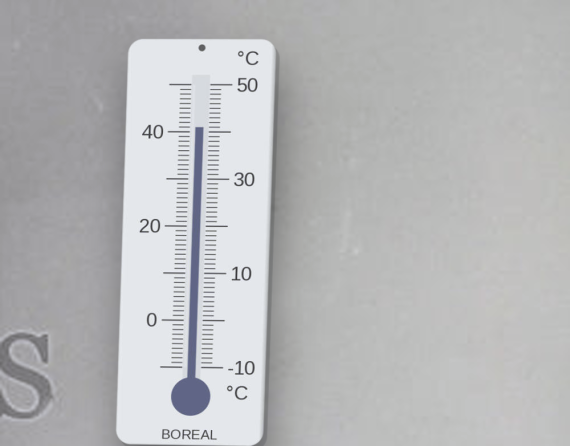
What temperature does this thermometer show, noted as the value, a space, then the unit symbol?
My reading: 41 °C
